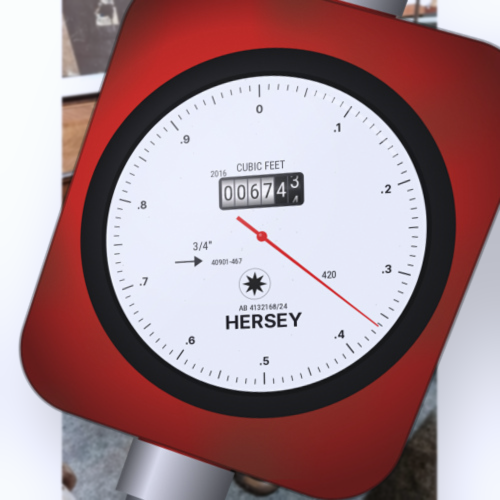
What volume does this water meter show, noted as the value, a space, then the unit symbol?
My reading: 6743.36 ft³
